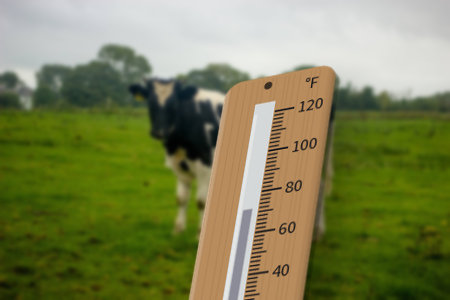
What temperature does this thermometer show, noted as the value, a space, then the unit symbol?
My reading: 72 °F
